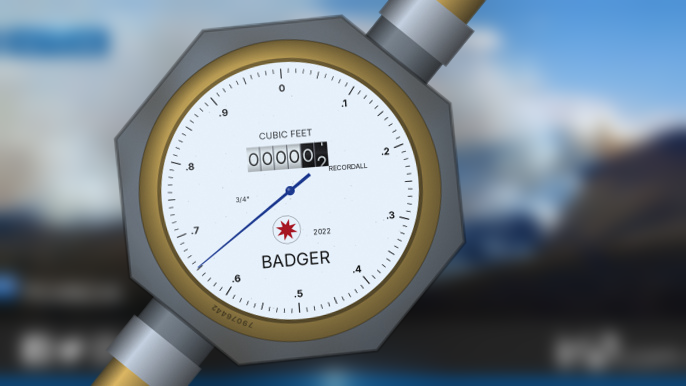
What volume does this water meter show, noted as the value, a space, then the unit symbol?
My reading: 1.65 ft³
